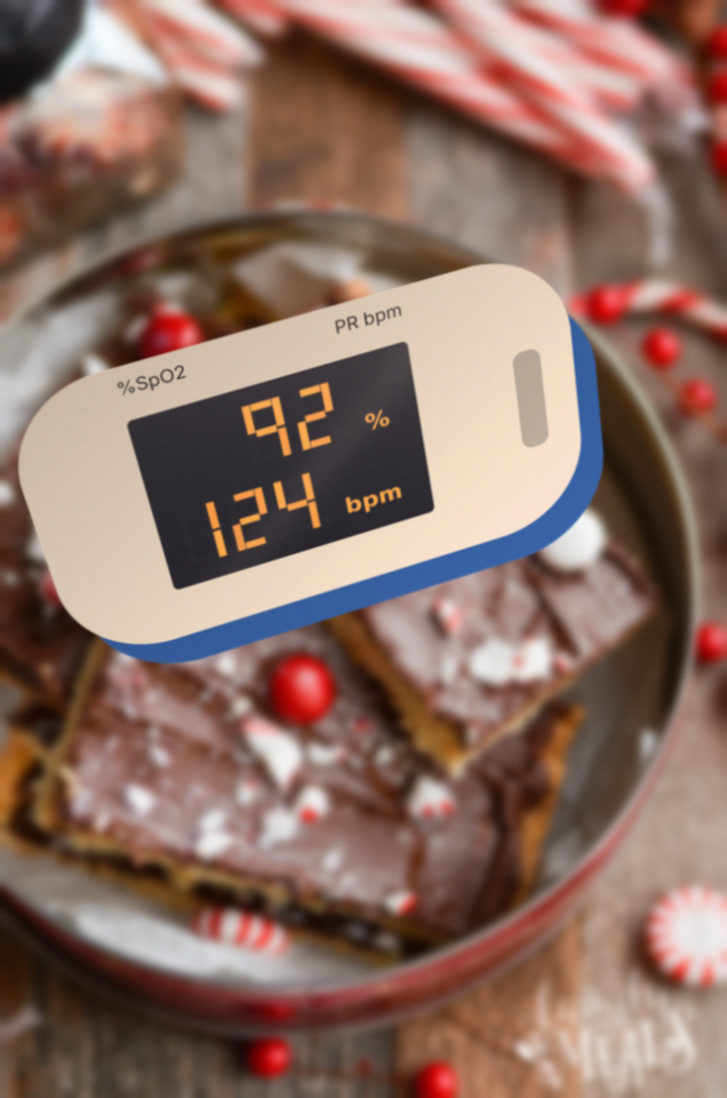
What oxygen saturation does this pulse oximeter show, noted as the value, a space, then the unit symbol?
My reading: 92 %
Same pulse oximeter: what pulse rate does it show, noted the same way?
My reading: 124 bpm
